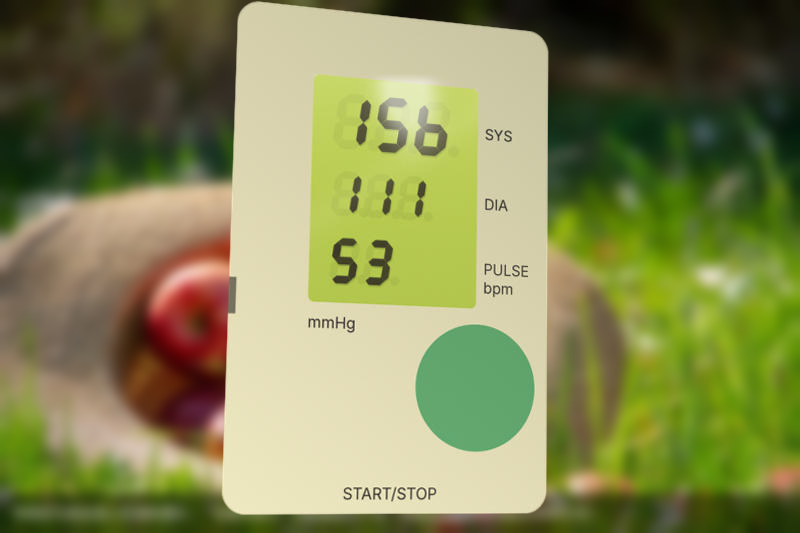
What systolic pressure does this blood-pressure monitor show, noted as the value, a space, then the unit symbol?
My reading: 156 mmHg
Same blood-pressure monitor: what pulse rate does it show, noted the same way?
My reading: 53 bpm
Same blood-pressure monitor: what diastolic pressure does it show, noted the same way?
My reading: 111 mmHg
